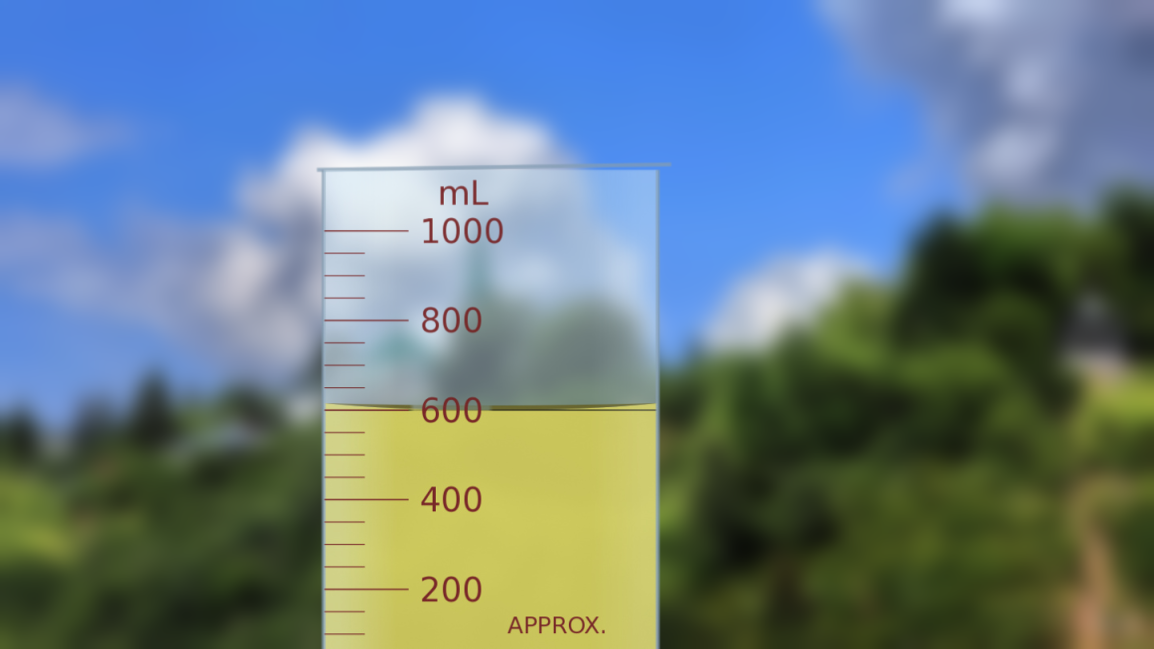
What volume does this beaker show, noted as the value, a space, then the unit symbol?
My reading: 600 mL
